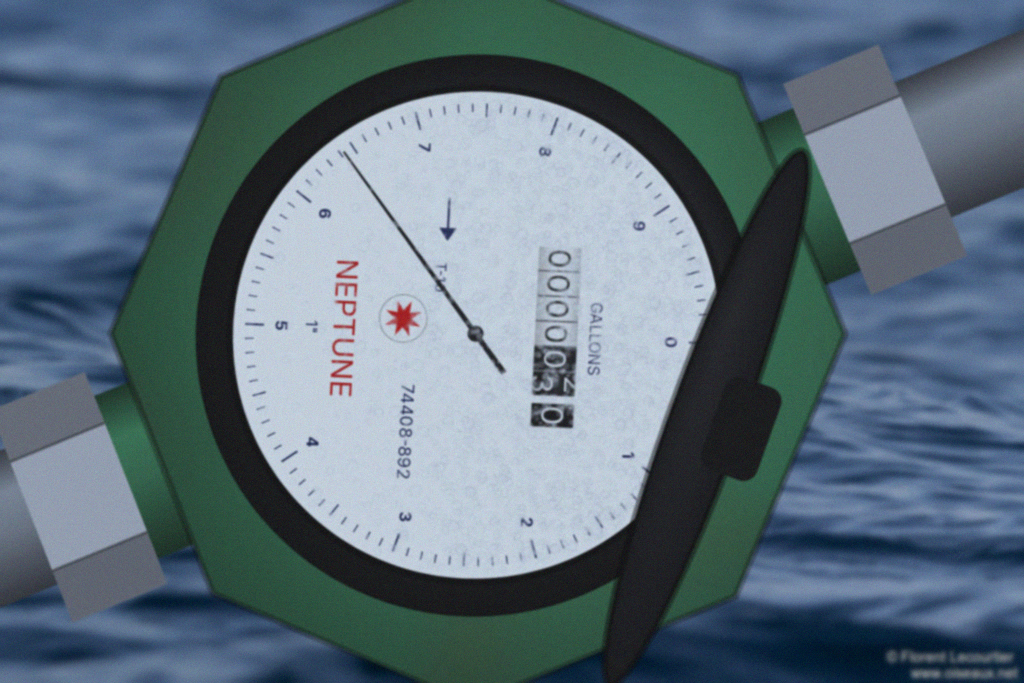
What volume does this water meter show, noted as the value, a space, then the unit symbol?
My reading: 26.4 gal
